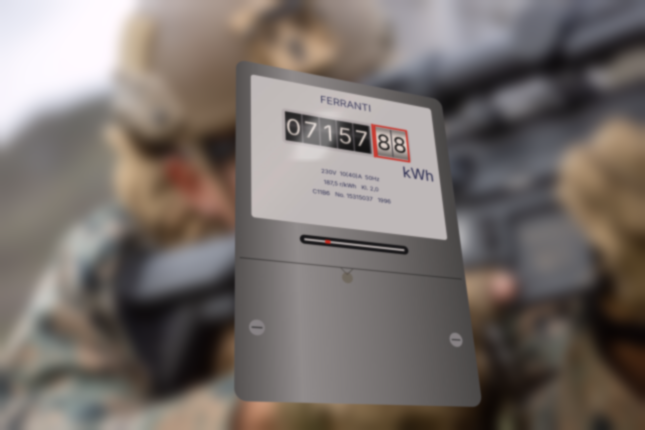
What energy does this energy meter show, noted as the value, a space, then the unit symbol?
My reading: 7157.88 kWh
